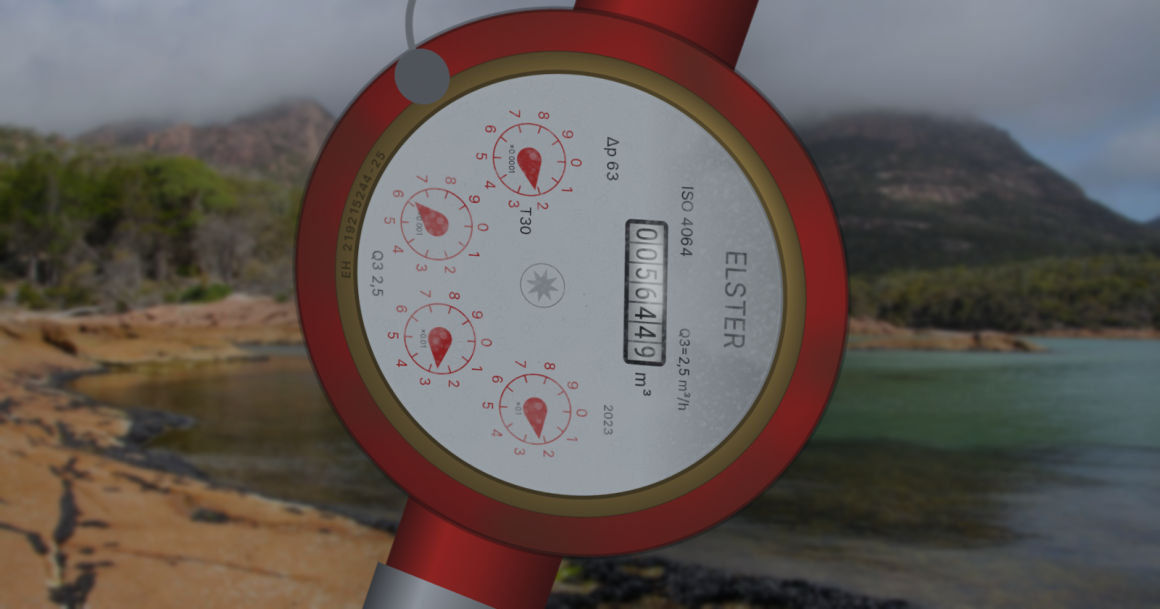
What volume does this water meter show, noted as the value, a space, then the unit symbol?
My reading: 56449.2262 m³
